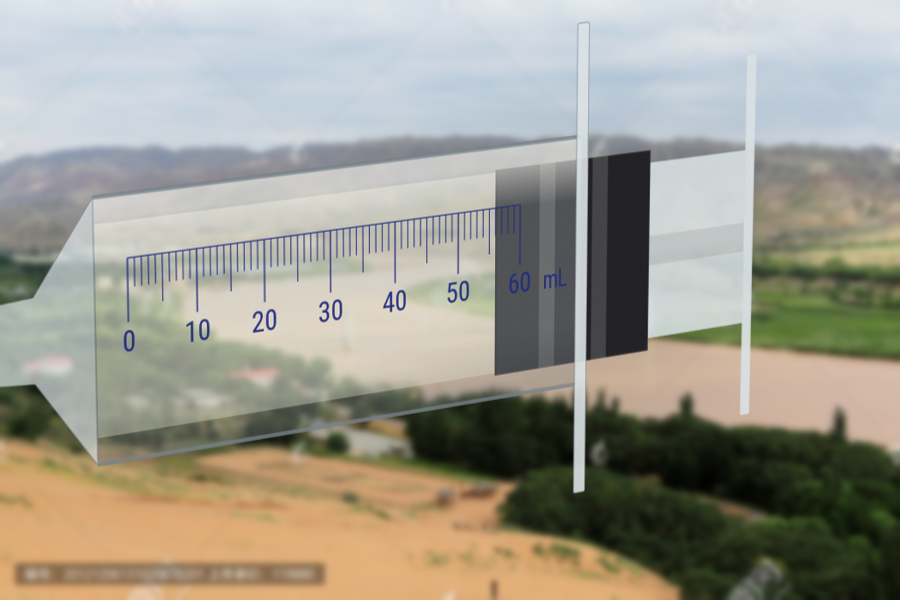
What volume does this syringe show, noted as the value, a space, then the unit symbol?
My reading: 56 mL
